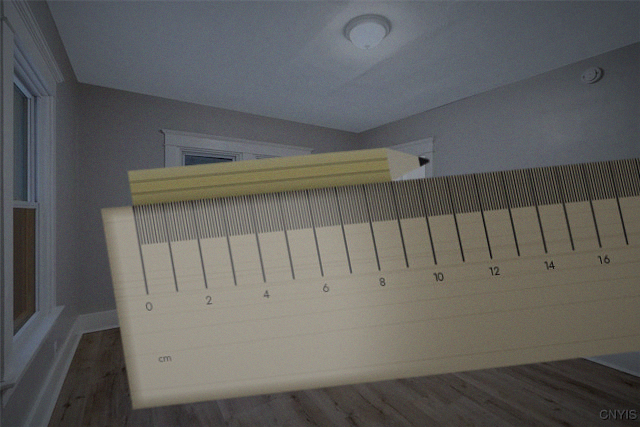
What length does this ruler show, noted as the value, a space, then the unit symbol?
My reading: 10.5 cm
